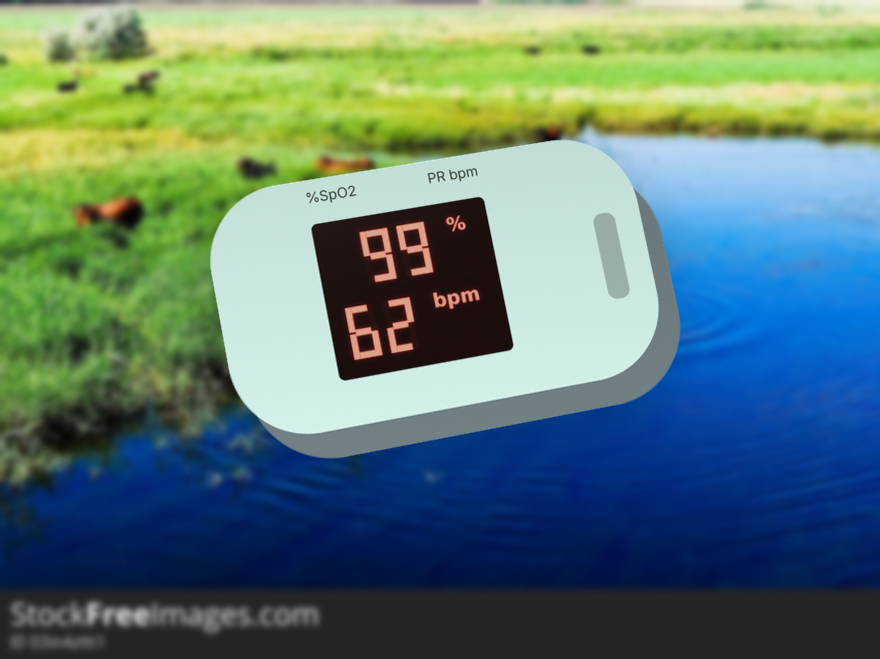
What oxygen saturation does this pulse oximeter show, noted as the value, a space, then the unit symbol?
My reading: 99 %
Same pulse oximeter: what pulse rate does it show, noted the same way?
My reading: 62 bpm
